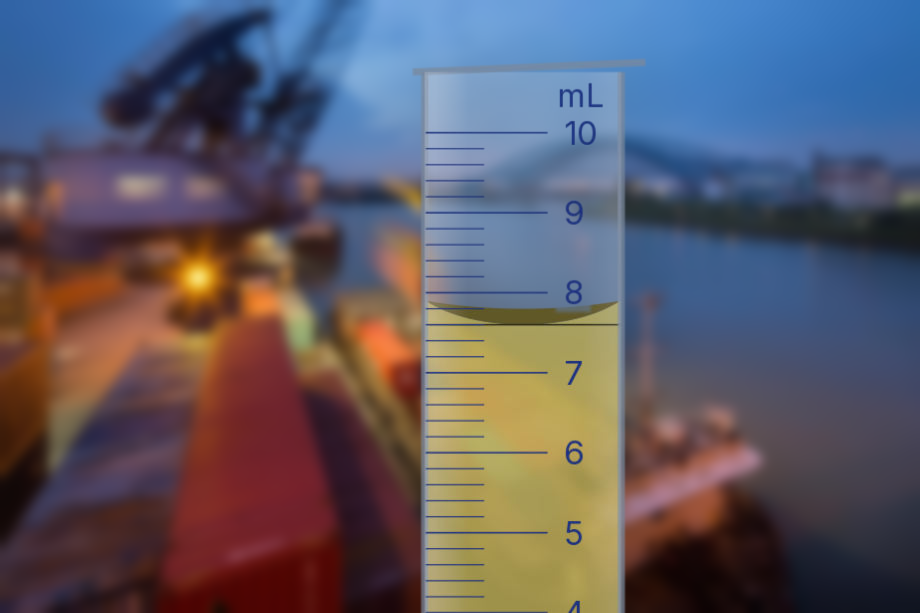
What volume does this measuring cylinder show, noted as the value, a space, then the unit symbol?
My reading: 7.6 mL
